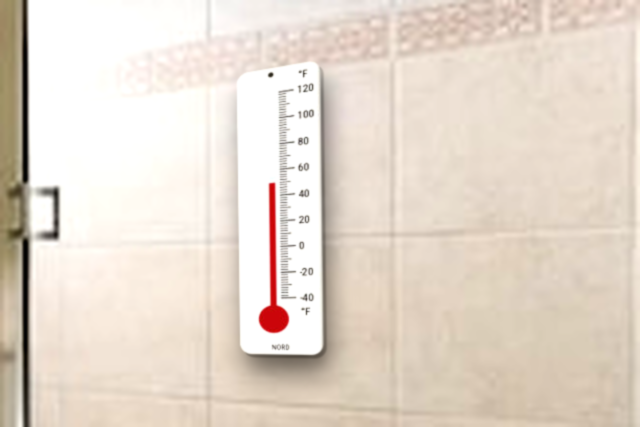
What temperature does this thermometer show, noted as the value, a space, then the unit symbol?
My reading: 50 °F
